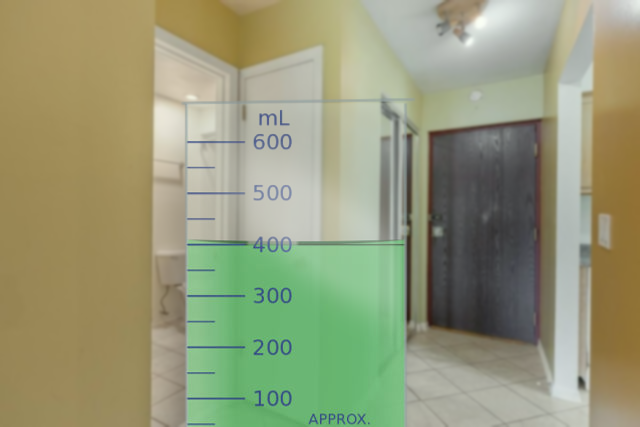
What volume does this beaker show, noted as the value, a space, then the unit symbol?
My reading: 400 mL
